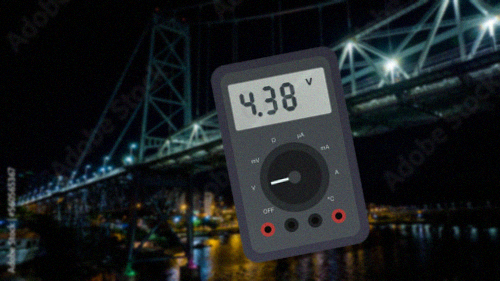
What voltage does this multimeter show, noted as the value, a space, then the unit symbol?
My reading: 4.38 V
